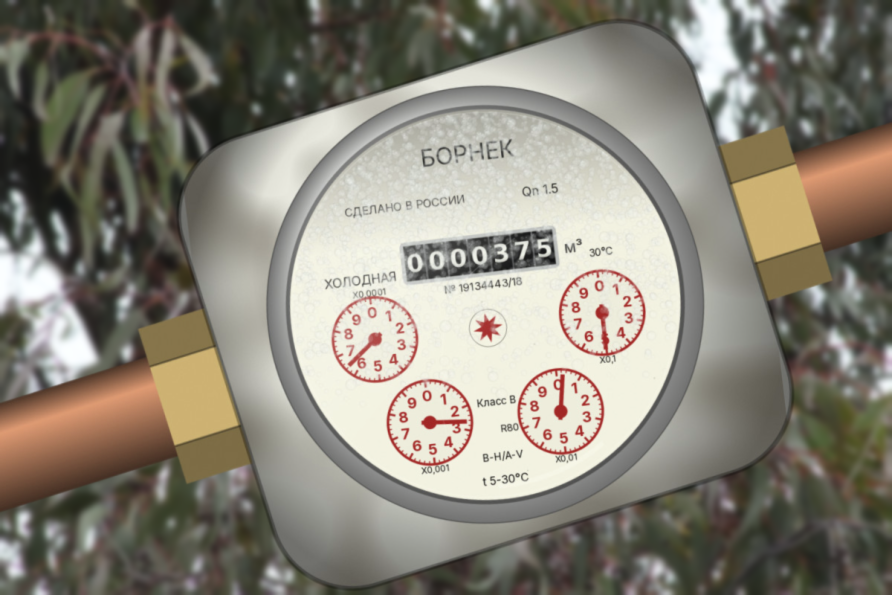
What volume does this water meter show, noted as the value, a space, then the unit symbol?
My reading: 375.5026 m³
